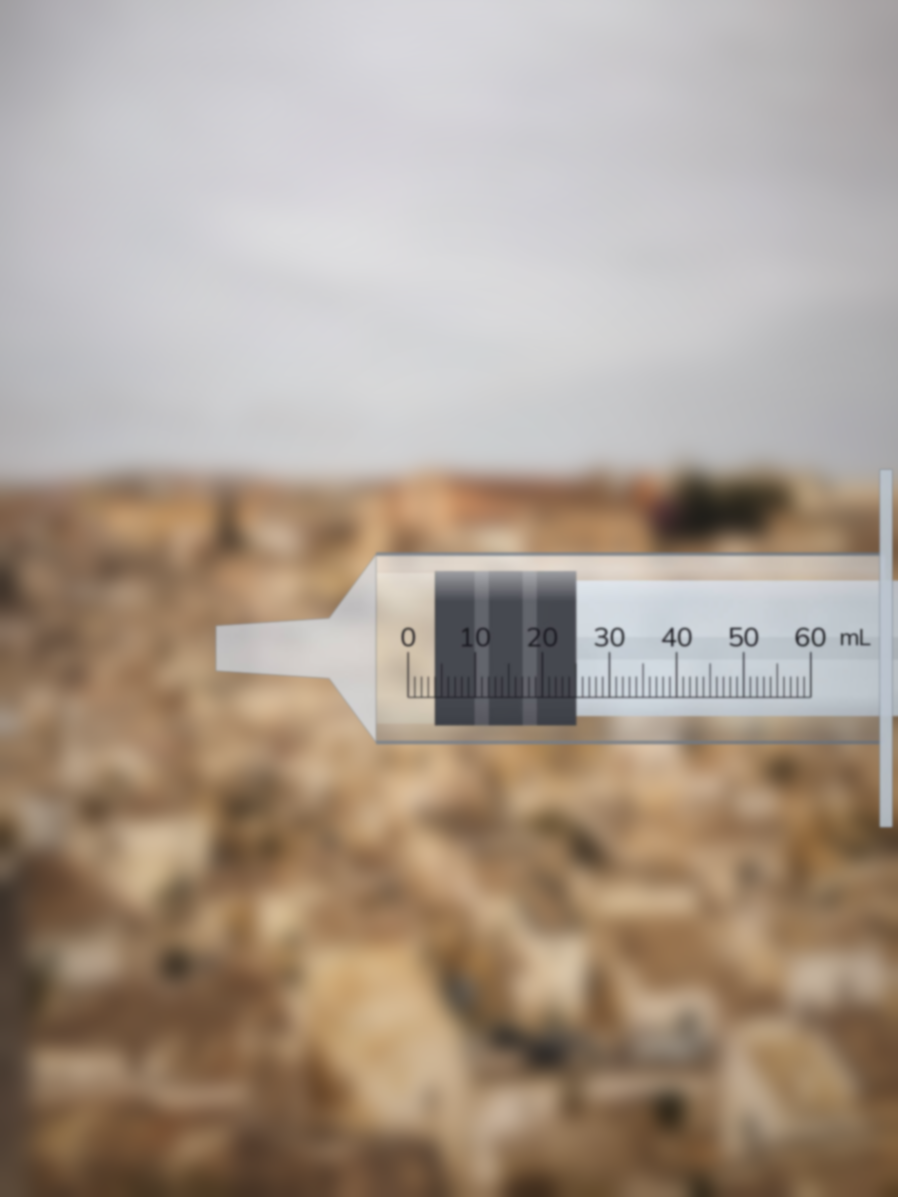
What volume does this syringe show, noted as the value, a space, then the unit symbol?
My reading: 4 mL
